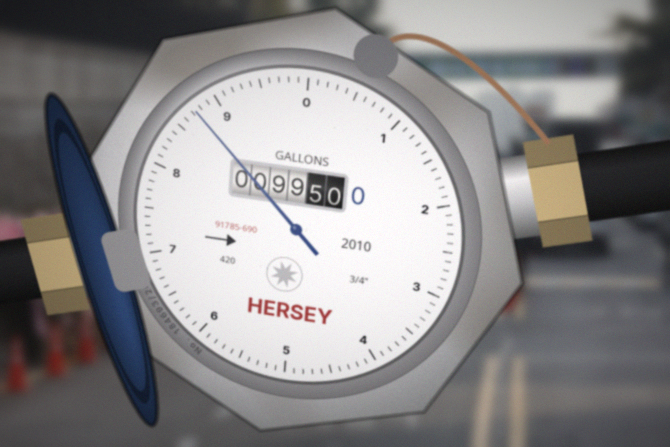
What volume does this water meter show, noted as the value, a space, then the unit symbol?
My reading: 99498.7 gal
